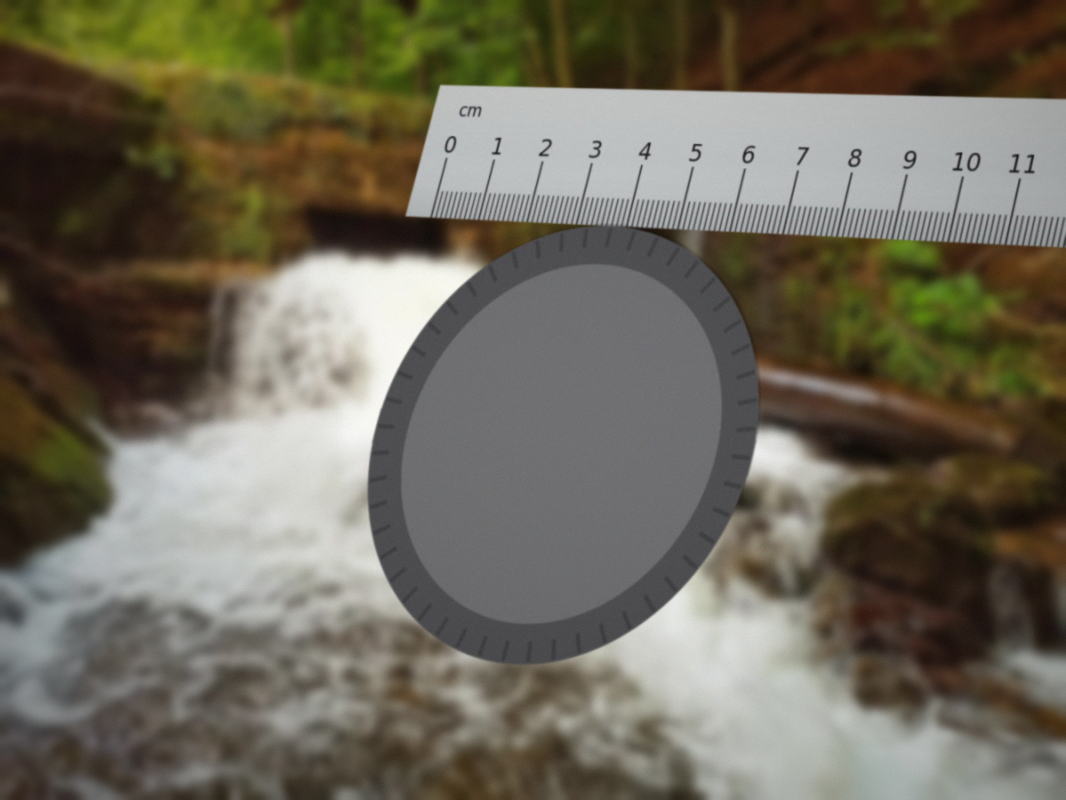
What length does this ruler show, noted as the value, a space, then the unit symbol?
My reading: 7.4 cm
